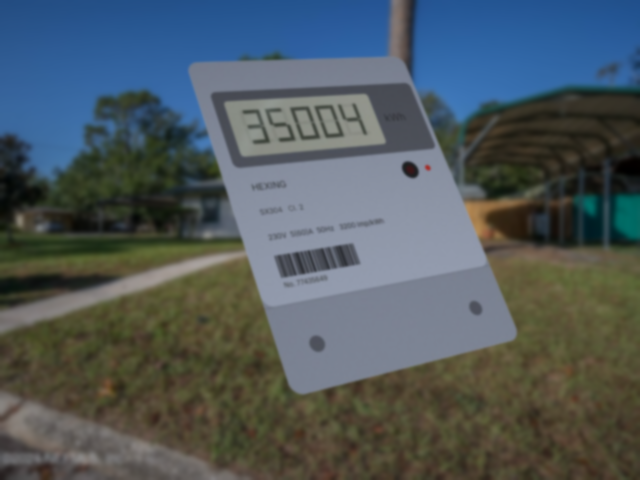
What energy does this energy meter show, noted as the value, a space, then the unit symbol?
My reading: 35004 kWh
